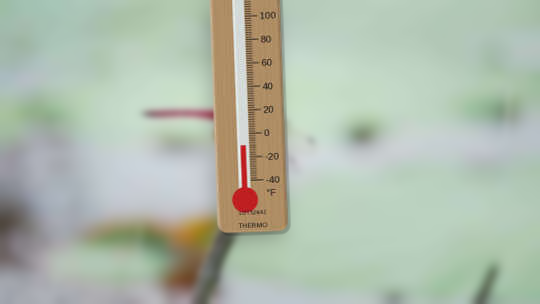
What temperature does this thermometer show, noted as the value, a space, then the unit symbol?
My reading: -10 °F
